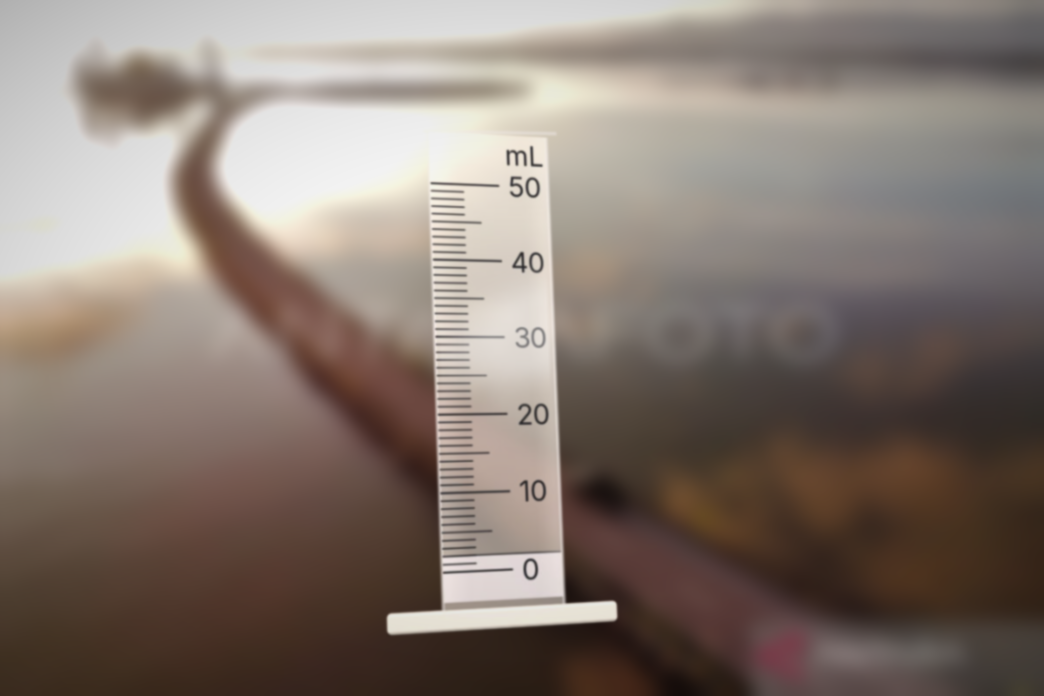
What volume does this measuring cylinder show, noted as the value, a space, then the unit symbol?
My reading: 2 mL
